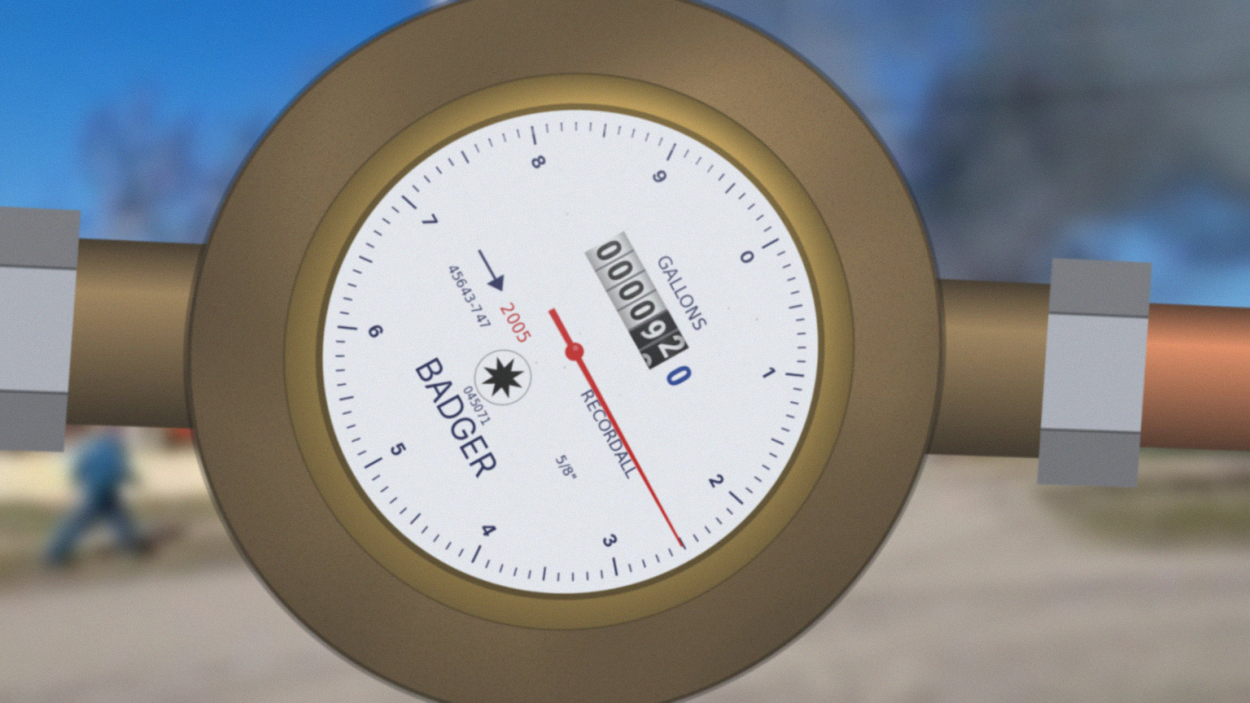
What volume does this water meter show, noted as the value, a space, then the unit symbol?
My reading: 922.5 gal
